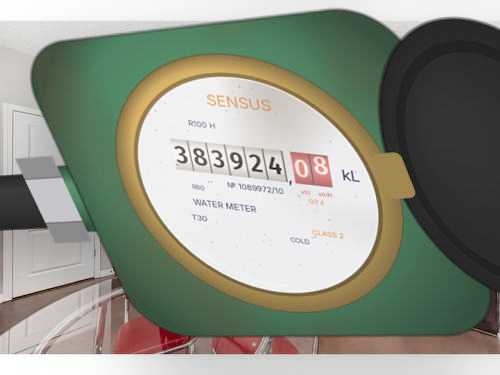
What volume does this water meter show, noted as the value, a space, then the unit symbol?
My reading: 383924.08 kL
